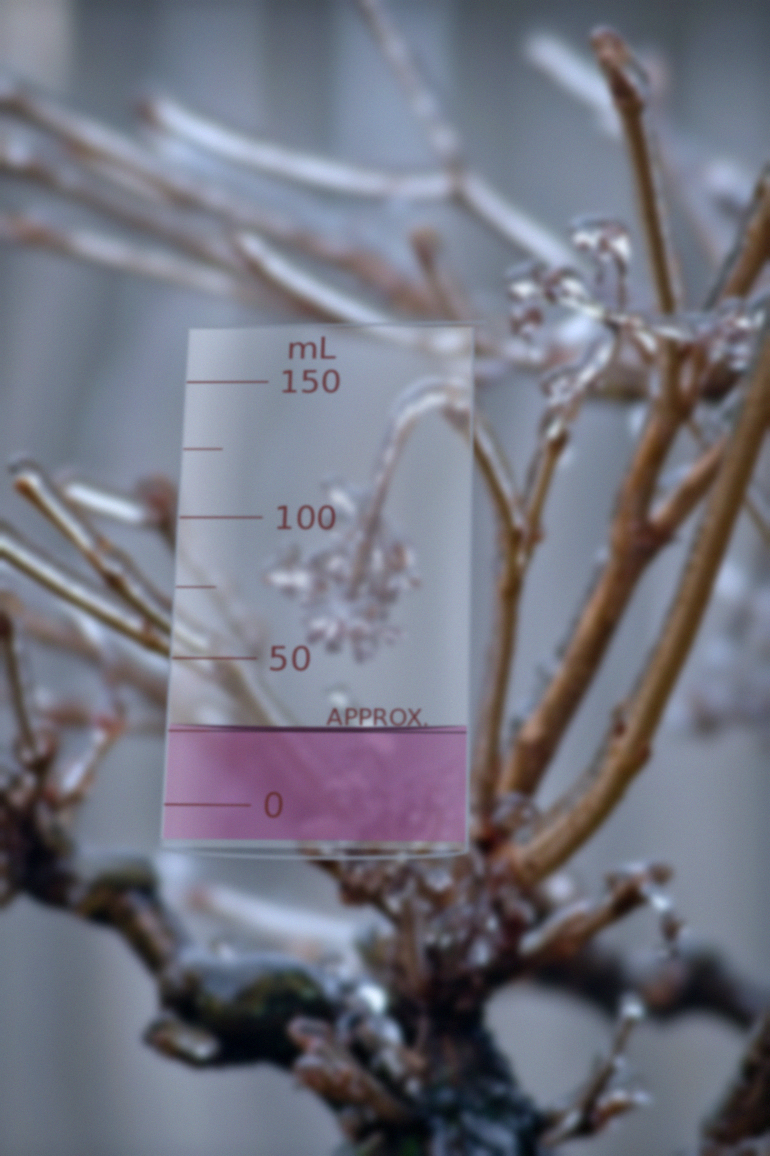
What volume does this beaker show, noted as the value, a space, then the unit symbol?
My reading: 25 mL
